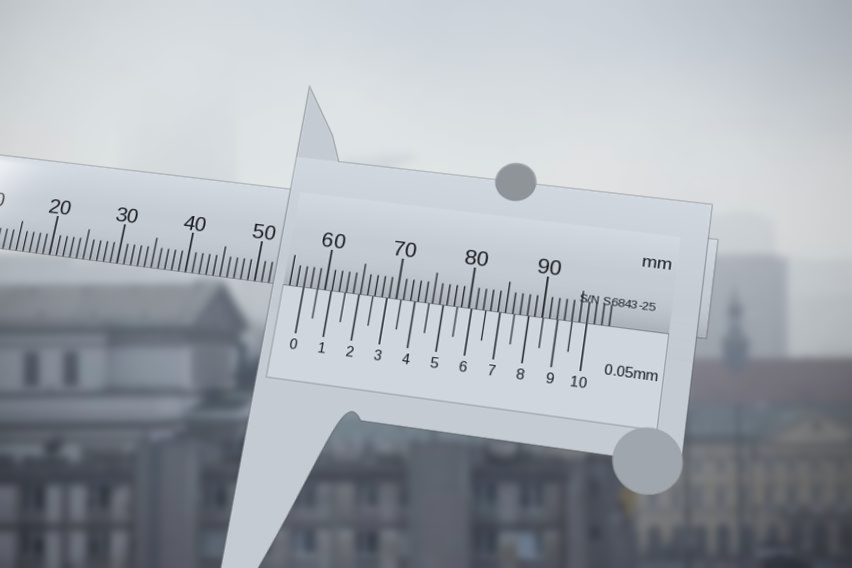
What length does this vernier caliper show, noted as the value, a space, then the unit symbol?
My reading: 57.0 mm
